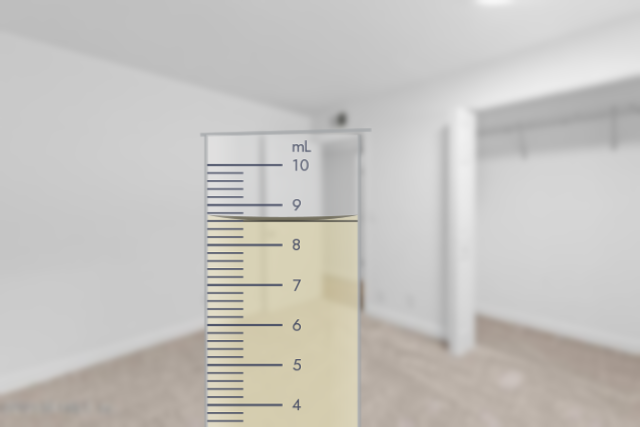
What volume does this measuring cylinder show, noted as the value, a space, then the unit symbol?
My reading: 8.6 mL
